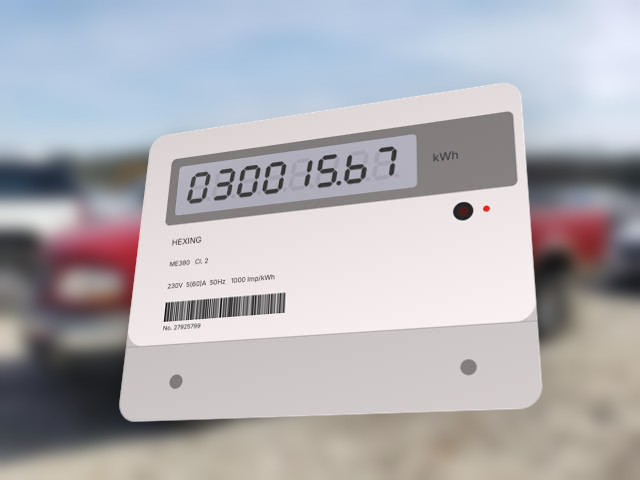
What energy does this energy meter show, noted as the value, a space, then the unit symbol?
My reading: 30015.67 kWh
